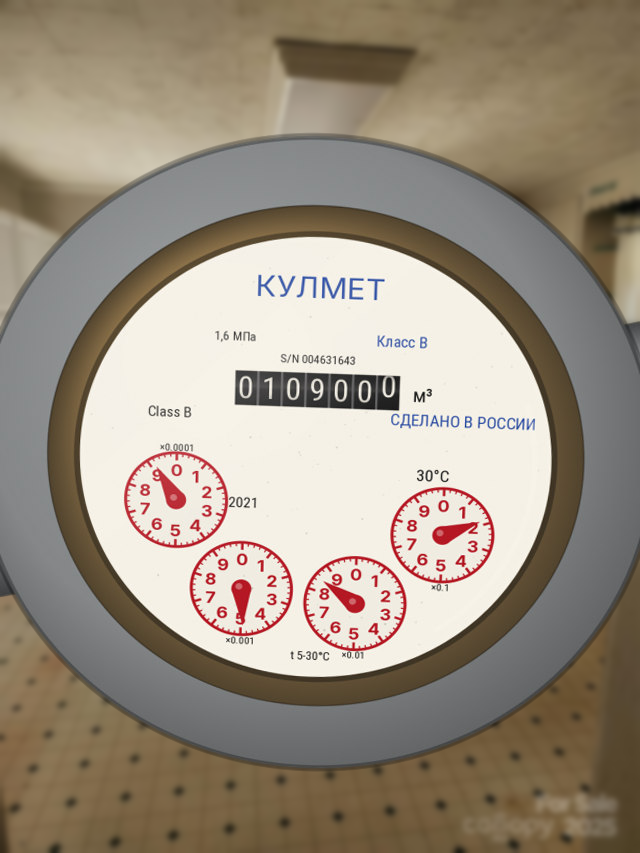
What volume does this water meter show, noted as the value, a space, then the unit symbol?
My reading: 109000.1849 m³
